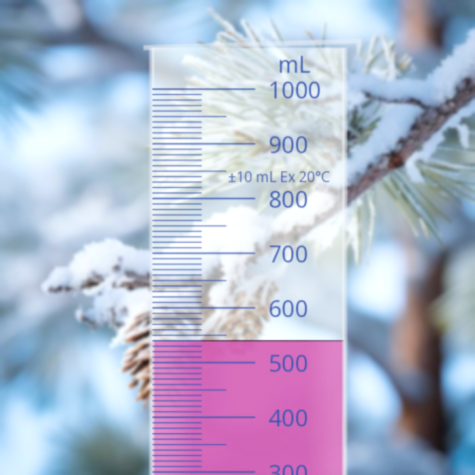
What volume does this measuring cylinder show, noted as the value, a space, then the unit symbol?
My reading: 540 mL
